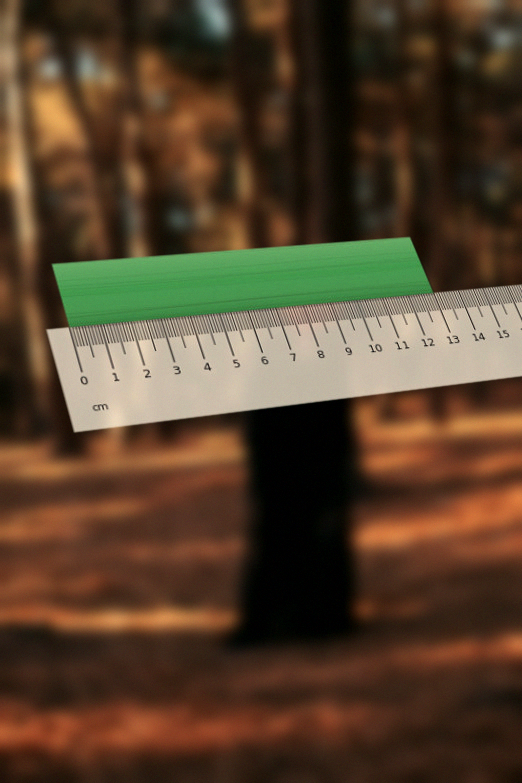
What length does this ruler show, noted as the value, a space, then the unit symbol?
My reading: 13 cm
